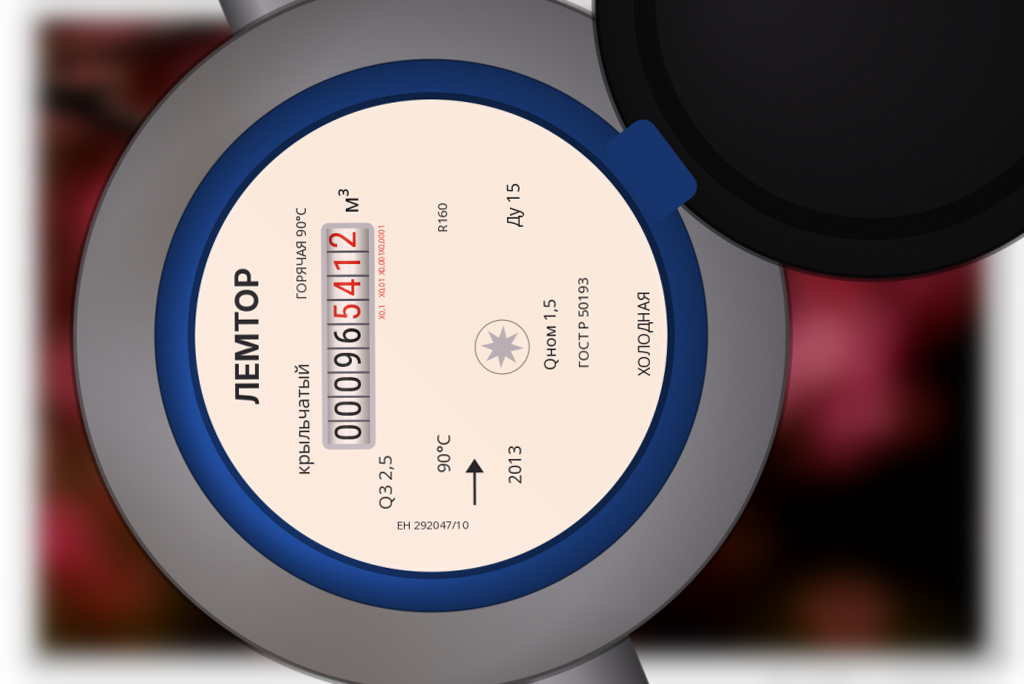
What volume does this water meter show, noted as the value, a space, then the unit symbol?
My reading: 96.5412 m³
